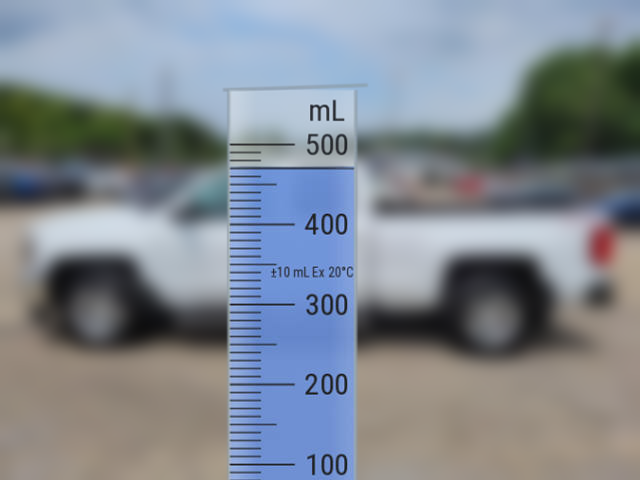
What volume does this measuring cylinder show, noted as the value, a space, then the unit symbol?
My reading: 470 mL
